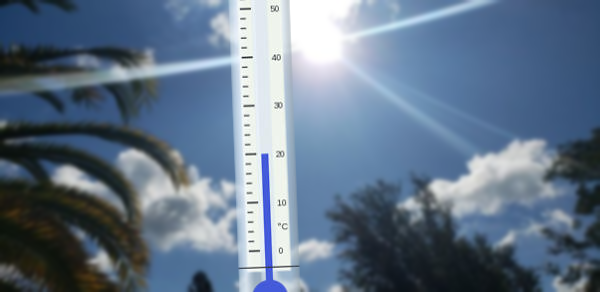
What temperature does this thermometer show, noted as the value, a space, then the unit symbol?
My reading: 20 °C
